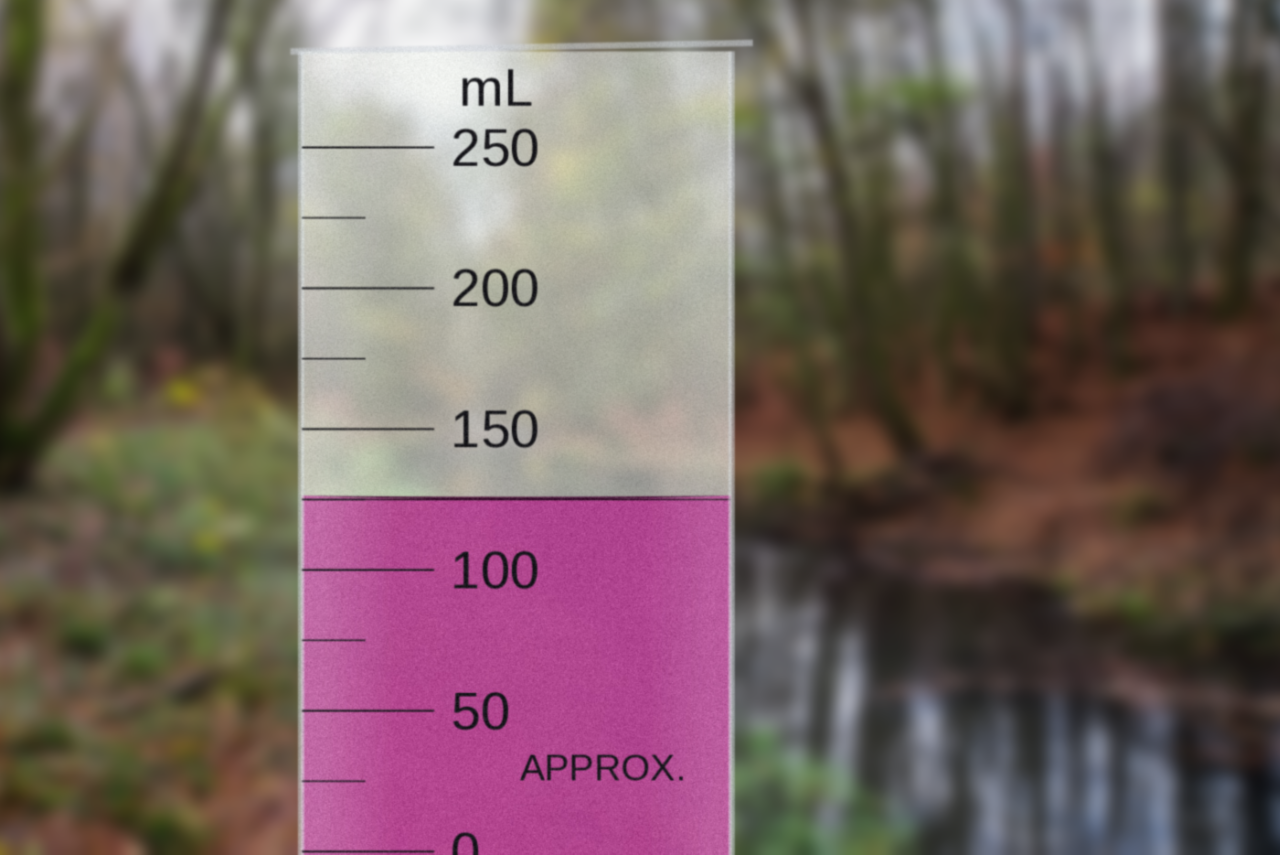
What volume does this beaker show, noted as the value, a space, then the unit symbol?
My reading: 125 mL
